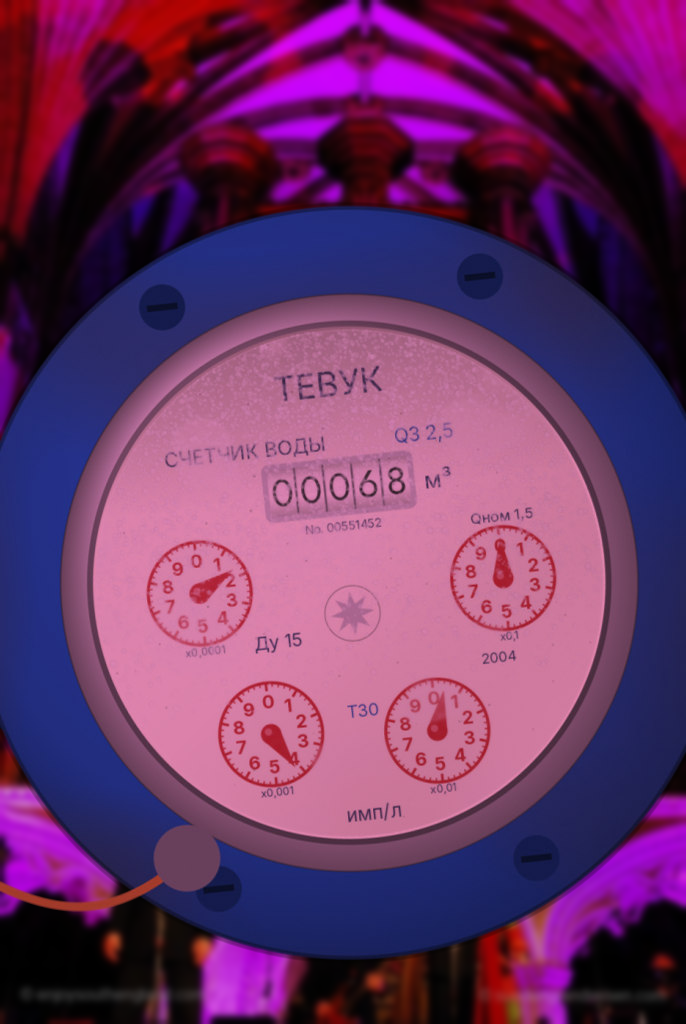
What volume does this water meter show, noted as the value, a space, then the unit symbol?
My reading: 68.0041 m³
